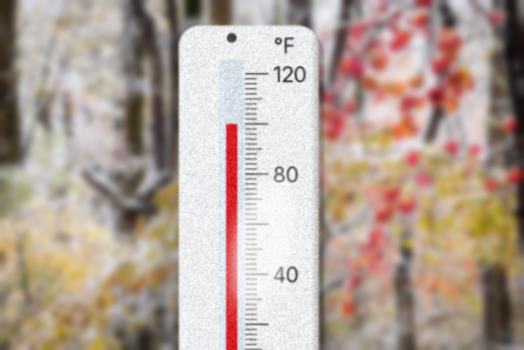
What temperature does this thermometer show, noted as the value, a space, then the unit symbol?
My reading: 100 °F
